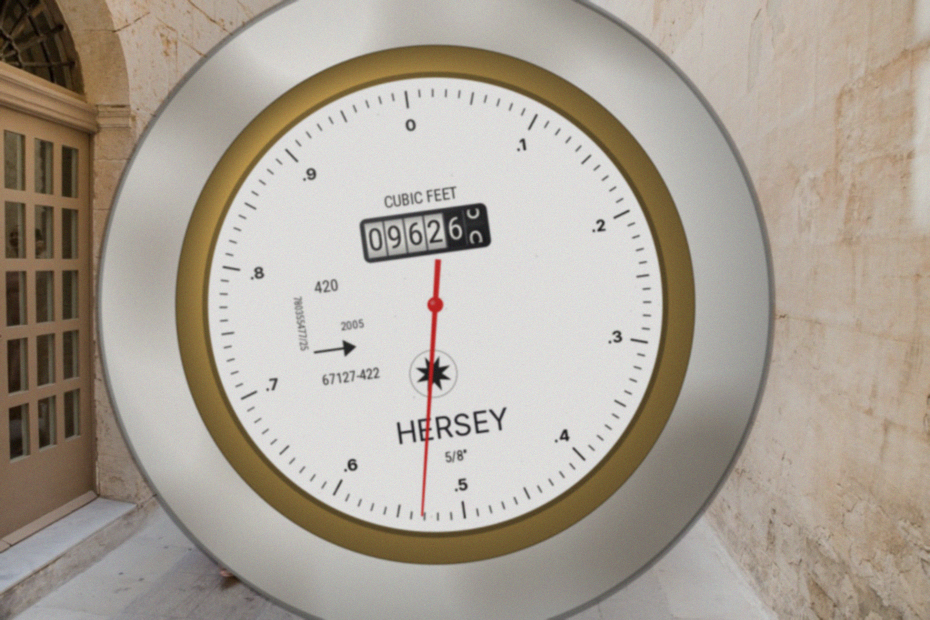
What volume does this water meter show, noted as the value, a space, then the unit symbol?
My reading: 96268.53 ft³
